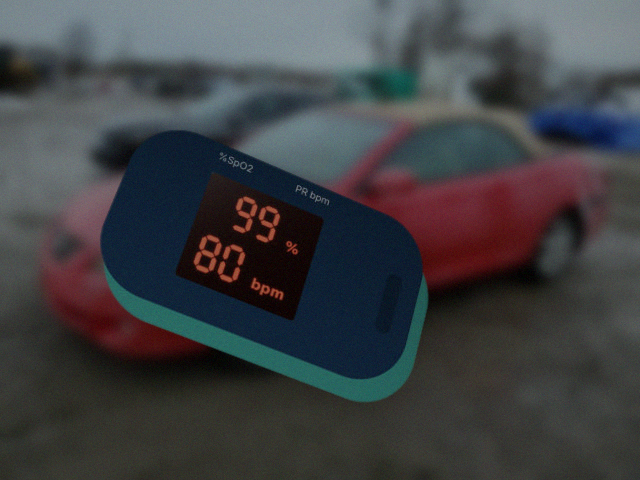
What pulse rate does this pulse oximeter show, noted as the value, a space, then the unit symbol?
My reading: 80 bpm
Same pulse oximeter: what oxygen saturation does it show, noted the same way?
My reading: 99 %
